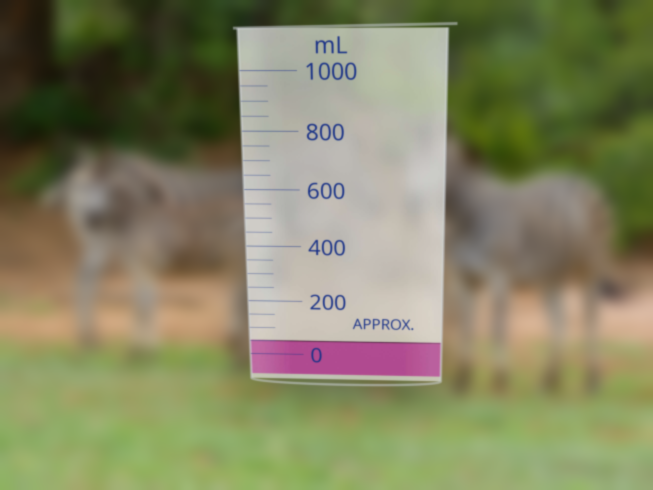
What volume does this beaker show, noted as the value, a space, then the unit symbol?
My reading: 50 mL
